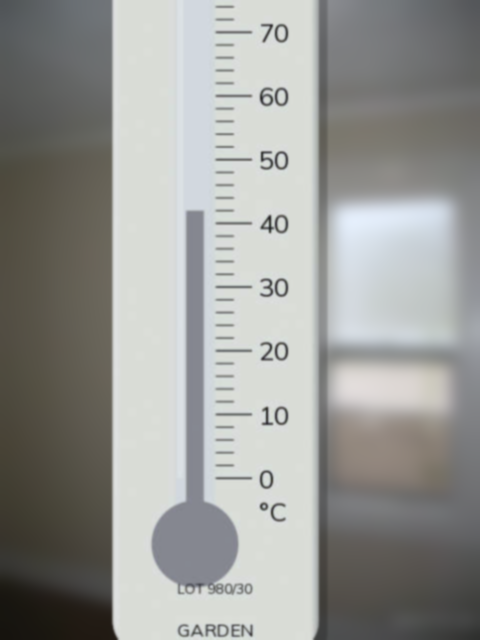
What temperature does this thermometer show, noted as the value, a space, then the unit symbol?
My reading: 42 °C
